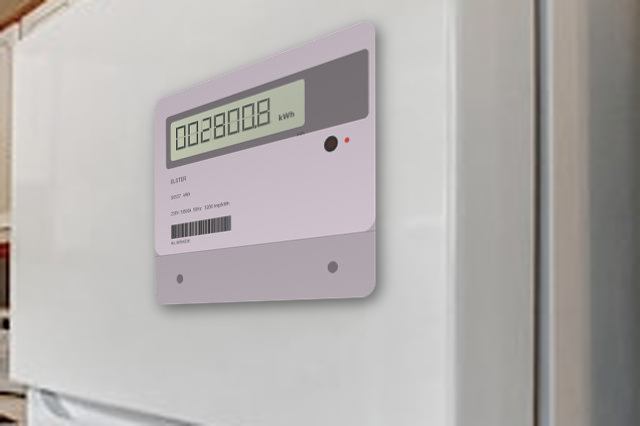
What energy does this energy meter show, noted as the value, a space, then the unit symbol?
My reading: 2800.8 kWh
